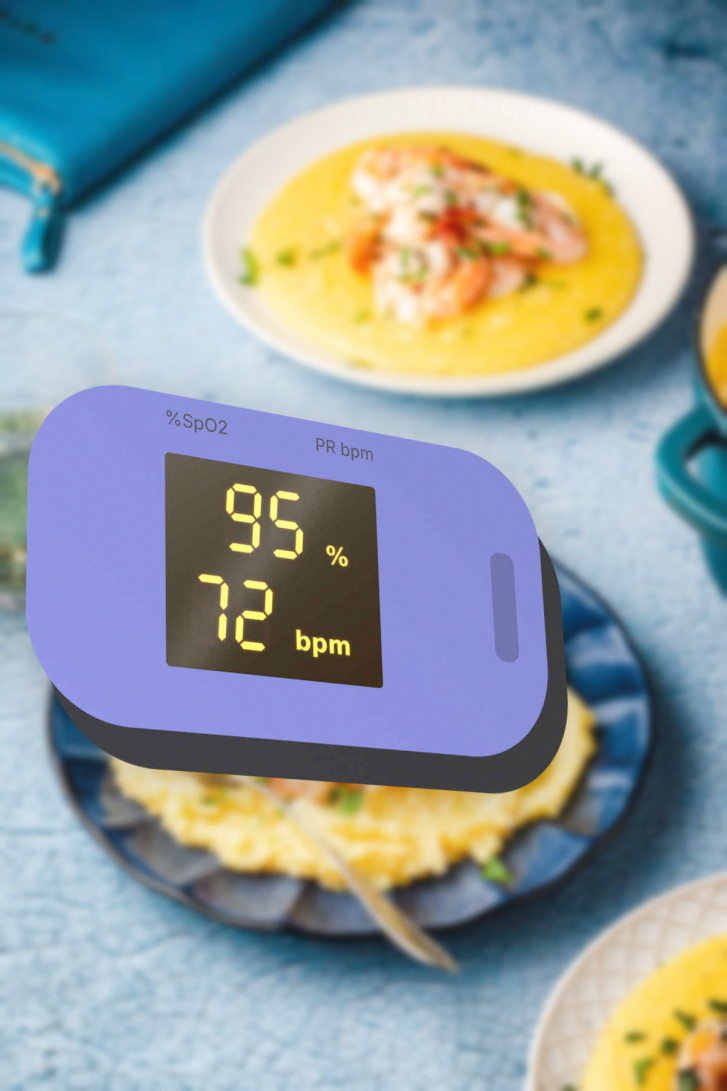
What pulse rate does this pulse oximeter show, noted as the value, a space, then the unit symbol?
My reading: 72 bpm
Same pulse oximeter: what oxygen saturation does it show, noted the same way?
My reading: 95 %
